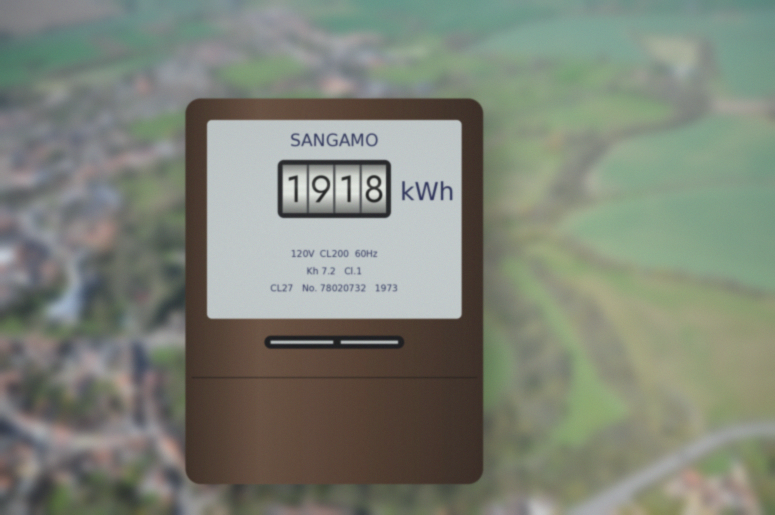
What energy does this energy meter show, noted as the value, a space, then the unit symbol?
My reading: 1918 kWh
